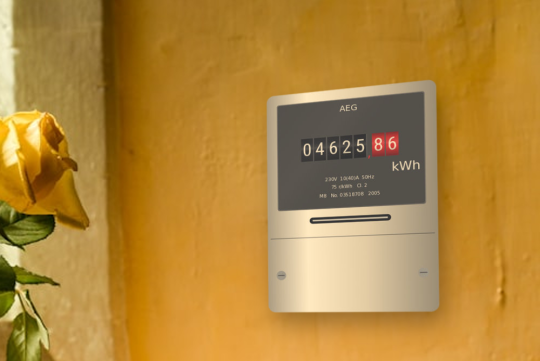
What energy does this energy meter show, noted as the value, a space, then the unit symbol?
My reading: 4625.86 kWh
